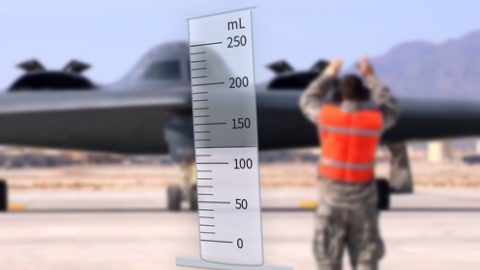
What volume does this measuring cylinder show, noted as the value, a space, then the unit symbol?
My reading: 120 mL
